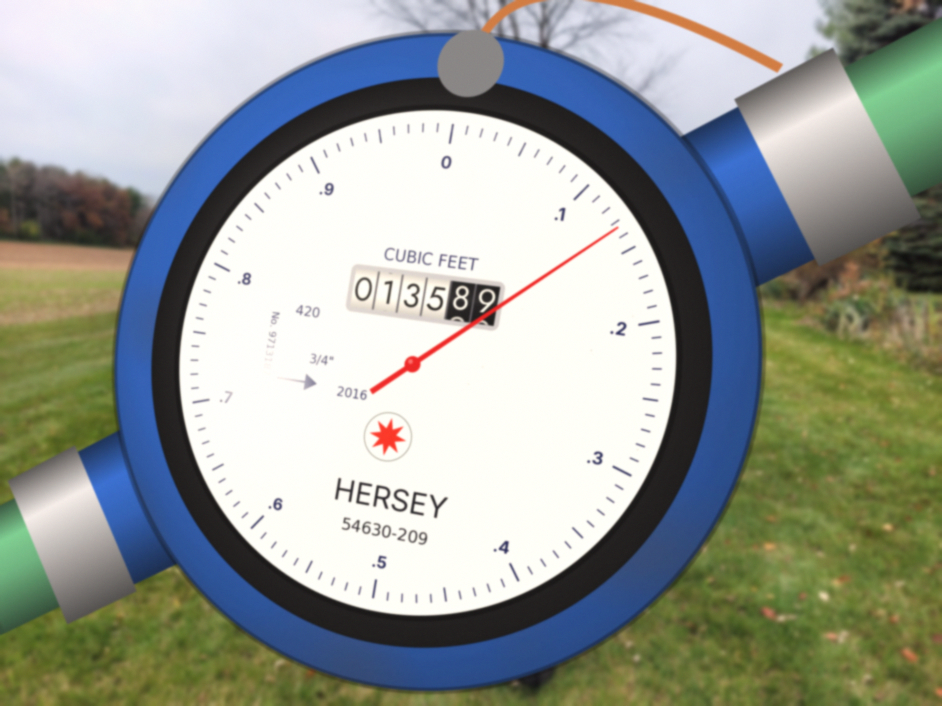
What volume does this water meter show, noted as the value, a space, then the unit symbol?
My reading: 13589.13 ft³
